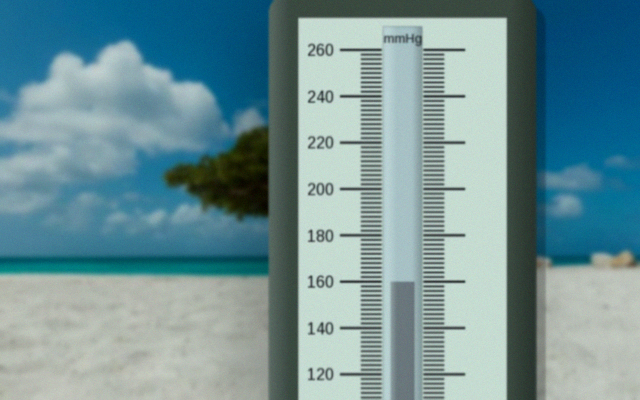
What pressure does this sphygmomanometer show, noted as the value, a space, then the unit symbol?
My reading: 160 mmHg
